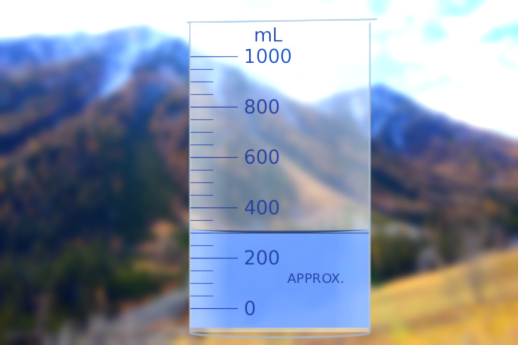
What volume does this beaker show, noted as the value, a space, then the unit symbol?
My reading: 300 mL
